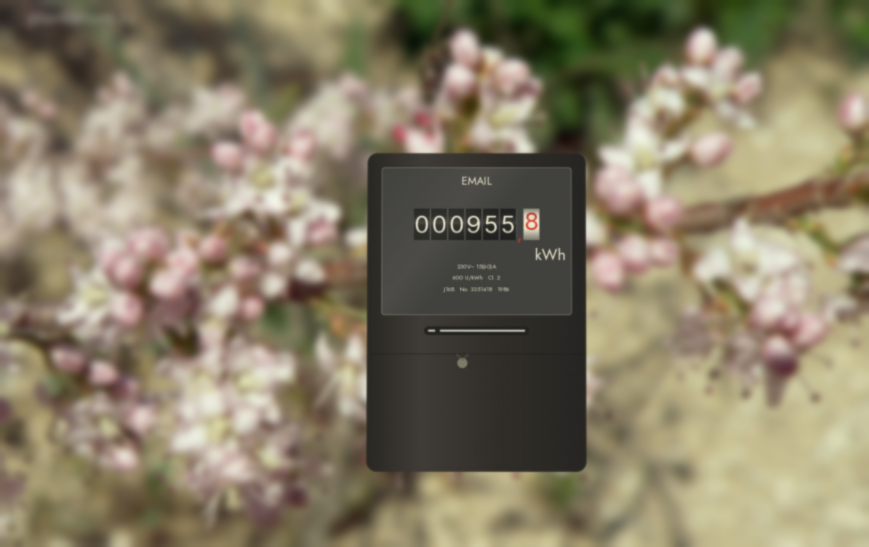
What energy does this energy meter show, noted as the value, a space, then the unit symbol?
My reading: 955.8 kWh
